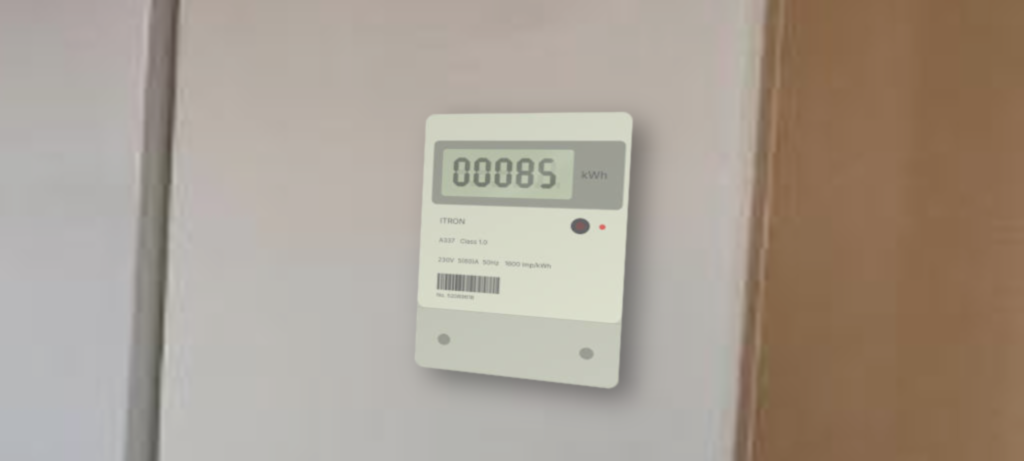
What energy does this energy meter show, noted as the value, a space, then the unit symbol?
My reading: 85 kWh
